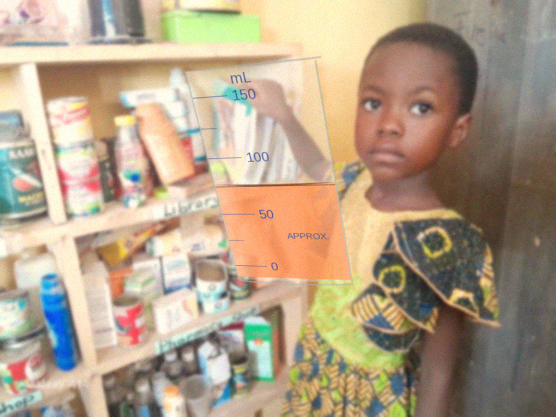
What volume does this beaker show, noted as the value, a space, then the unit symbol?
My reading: 75 mL
